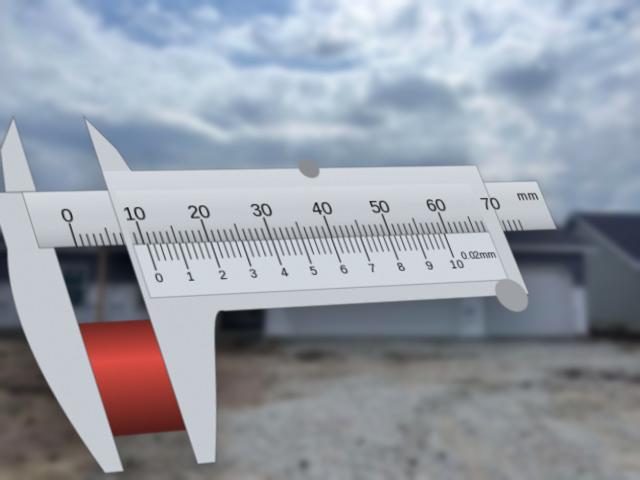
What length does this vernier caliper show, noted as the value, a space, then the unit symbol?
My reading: 10.5 mm
